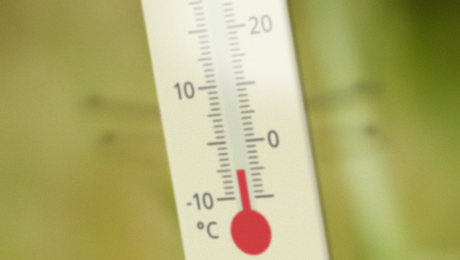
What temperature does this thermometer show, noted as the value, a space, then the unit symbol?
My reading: -5 °C
